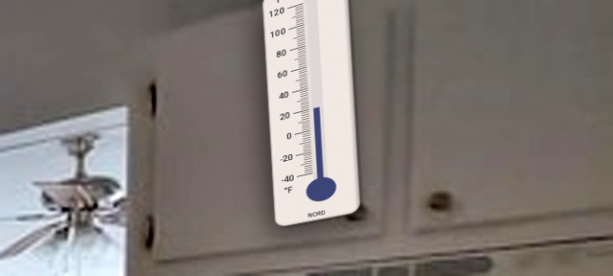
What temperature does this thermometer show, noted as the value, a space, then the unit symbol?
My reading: 20 °F
